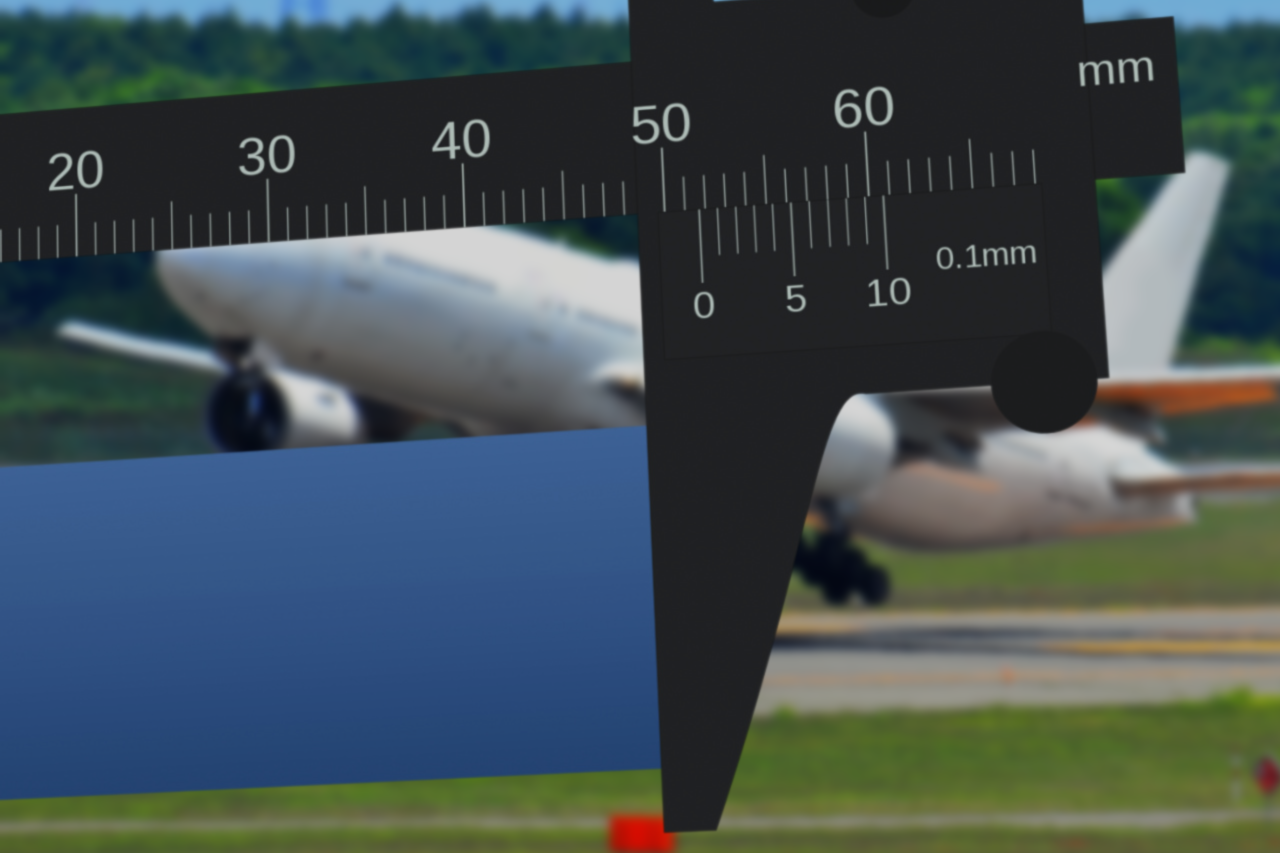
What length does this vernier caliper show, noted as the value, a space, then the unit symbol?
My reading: 51.7 mm
